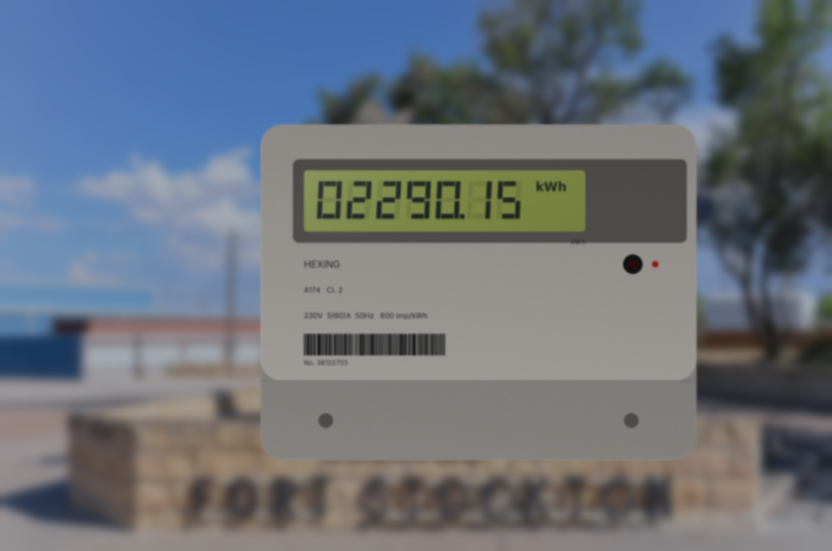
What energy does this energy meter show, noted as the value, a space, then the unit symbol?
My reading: 2290.15 kWh
